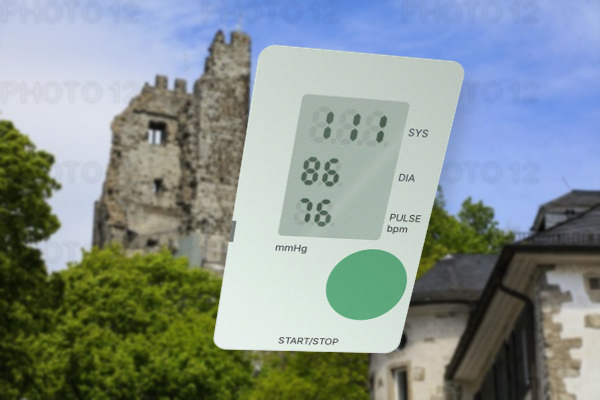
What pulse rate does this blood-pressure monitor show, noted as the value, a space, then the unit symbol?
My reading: 76 bpm
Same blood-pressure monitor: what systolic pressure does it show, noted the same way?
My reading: 111 mmHg
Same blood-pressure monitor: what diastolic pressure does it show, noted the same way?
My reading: 86 mmHg
